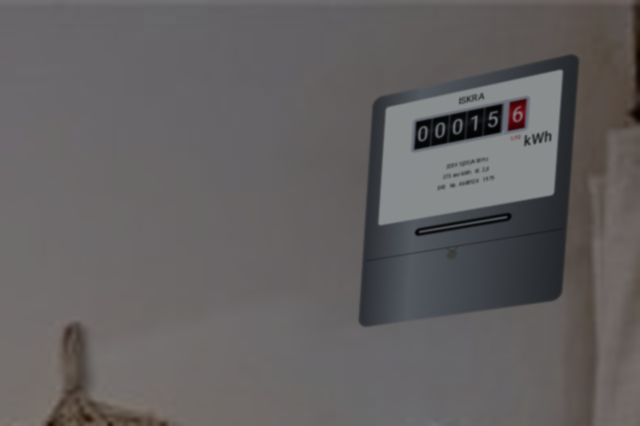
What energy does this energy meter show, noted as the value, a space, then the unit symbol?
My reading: 15.6 kWh
